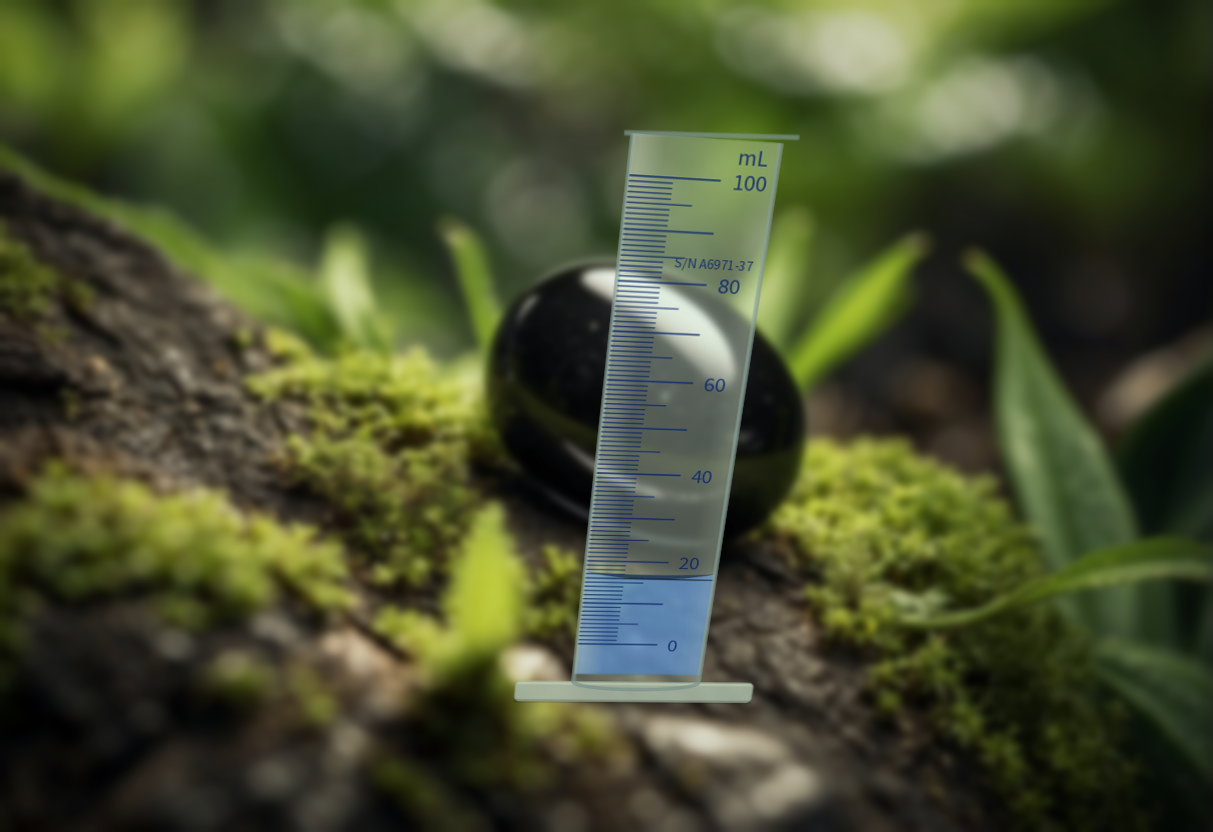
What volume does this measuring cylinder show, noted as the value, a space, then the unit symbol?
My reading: 16 mL
